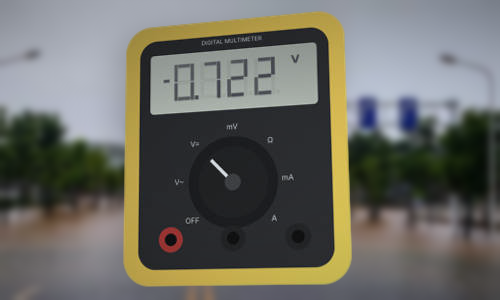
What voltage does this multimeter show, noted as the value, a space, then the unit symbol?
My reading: -0.722 V
